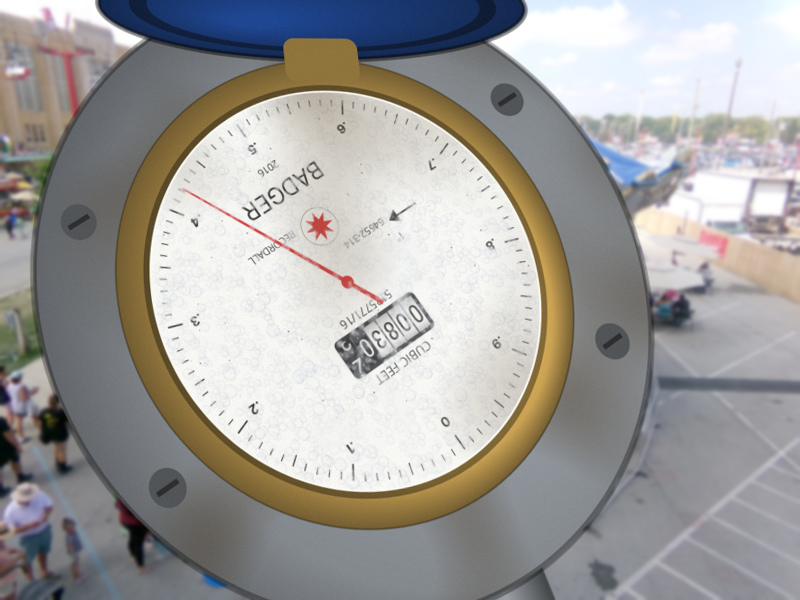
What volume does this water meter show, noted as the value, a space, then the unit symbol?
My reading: 8302.42 ft³
